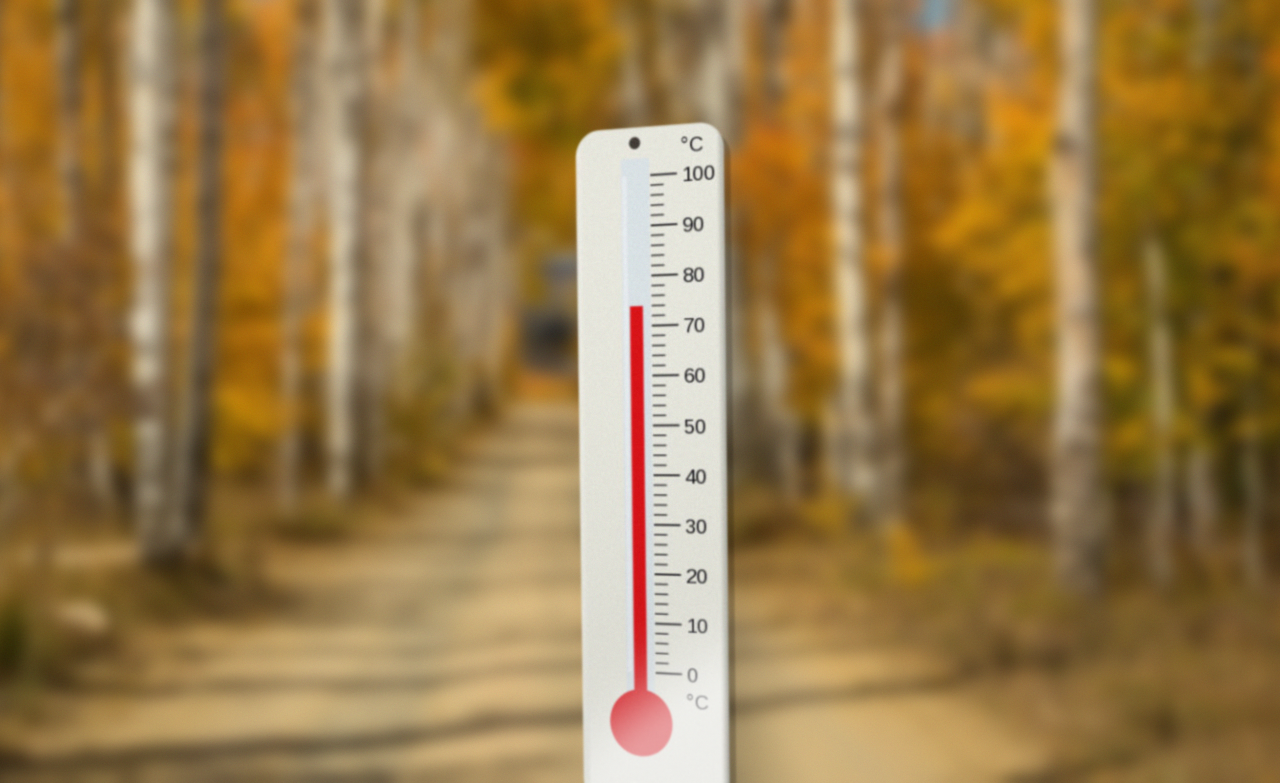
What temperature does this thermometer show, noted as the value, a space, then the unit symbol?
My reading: 74 °C
